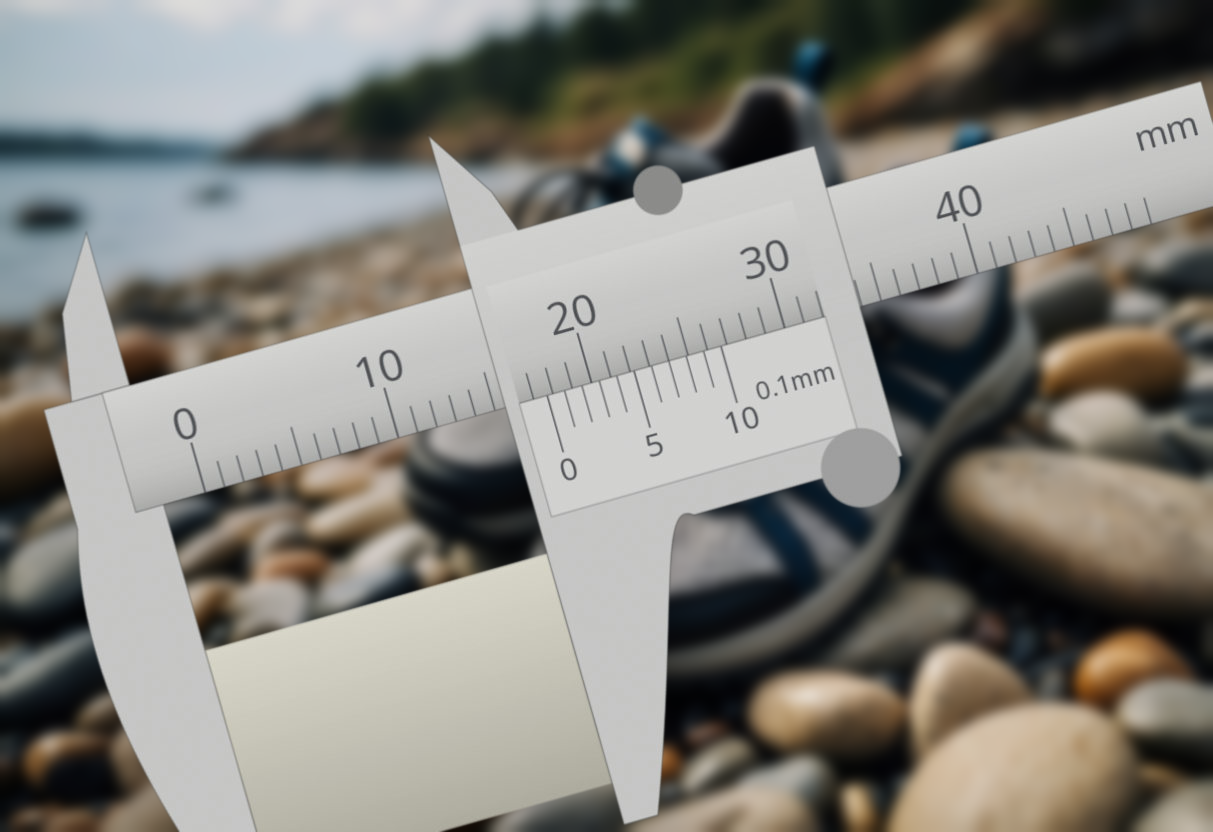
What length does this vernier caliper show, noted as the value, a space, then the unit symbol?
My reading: 17.7 mm
